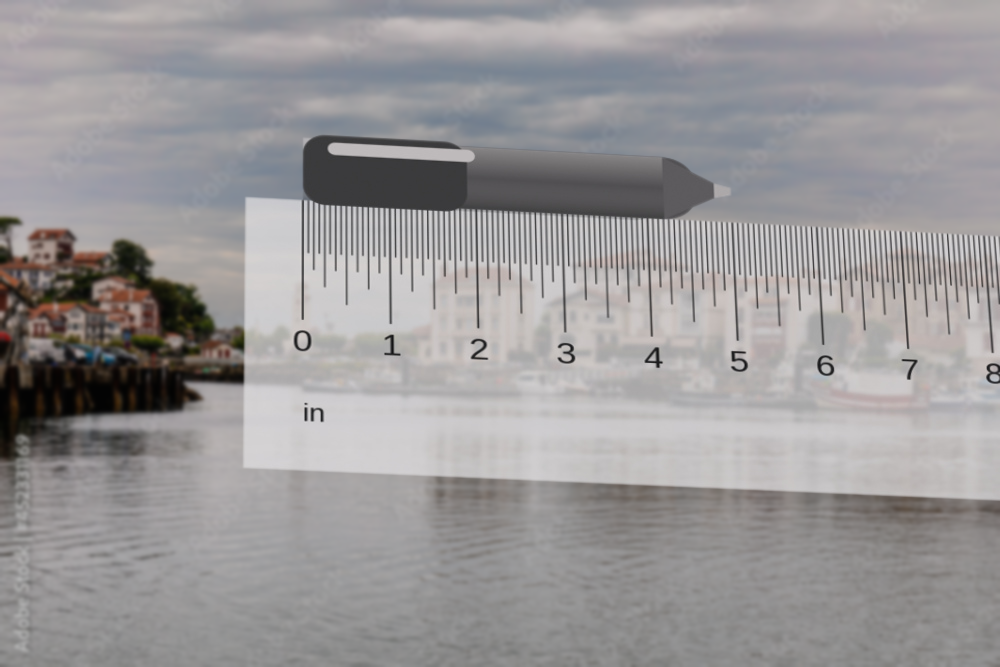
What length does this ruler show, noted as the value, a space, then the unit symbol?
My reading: 5 in
